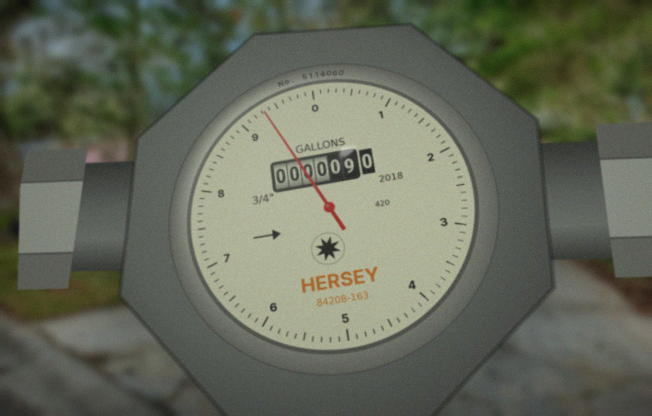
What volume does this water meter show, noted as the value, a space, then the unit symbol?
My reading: 89.3 gal
